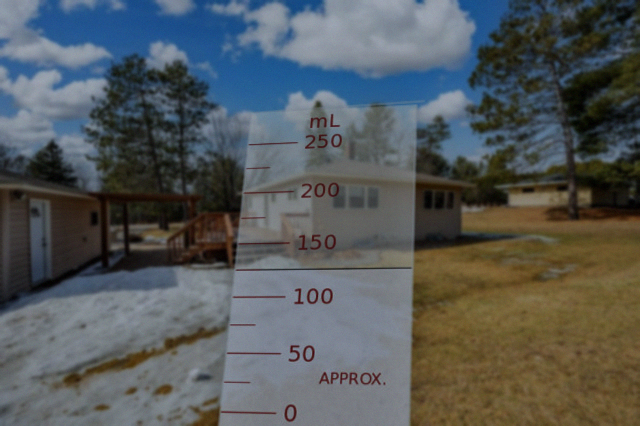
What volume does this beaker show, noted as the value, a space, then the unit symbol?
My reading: 125 mL
